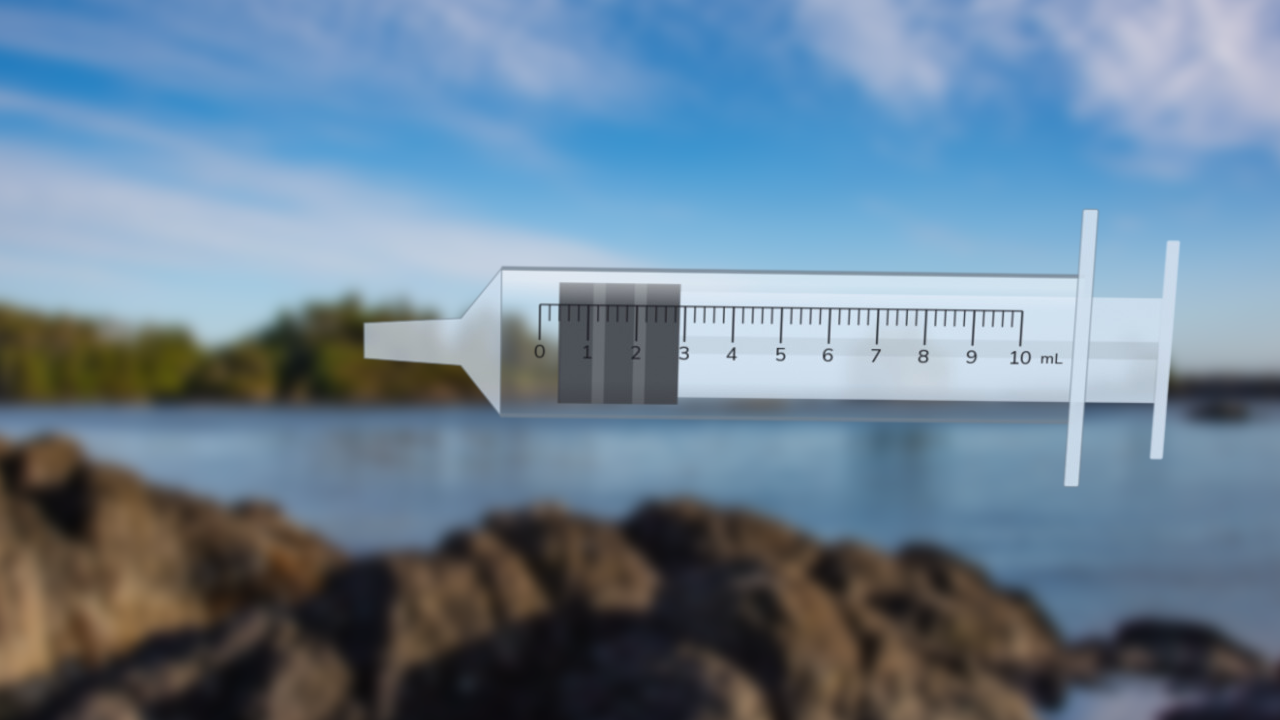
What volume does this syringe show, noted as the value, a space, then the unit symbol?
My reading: 0.4 mL
